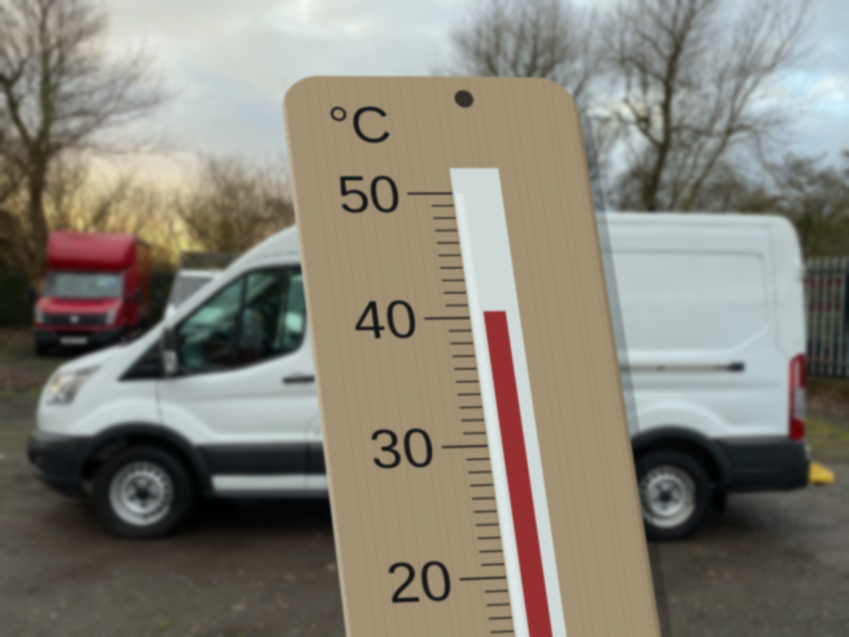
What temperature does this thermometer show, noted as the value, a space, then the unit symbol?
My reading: 40.5 °C
